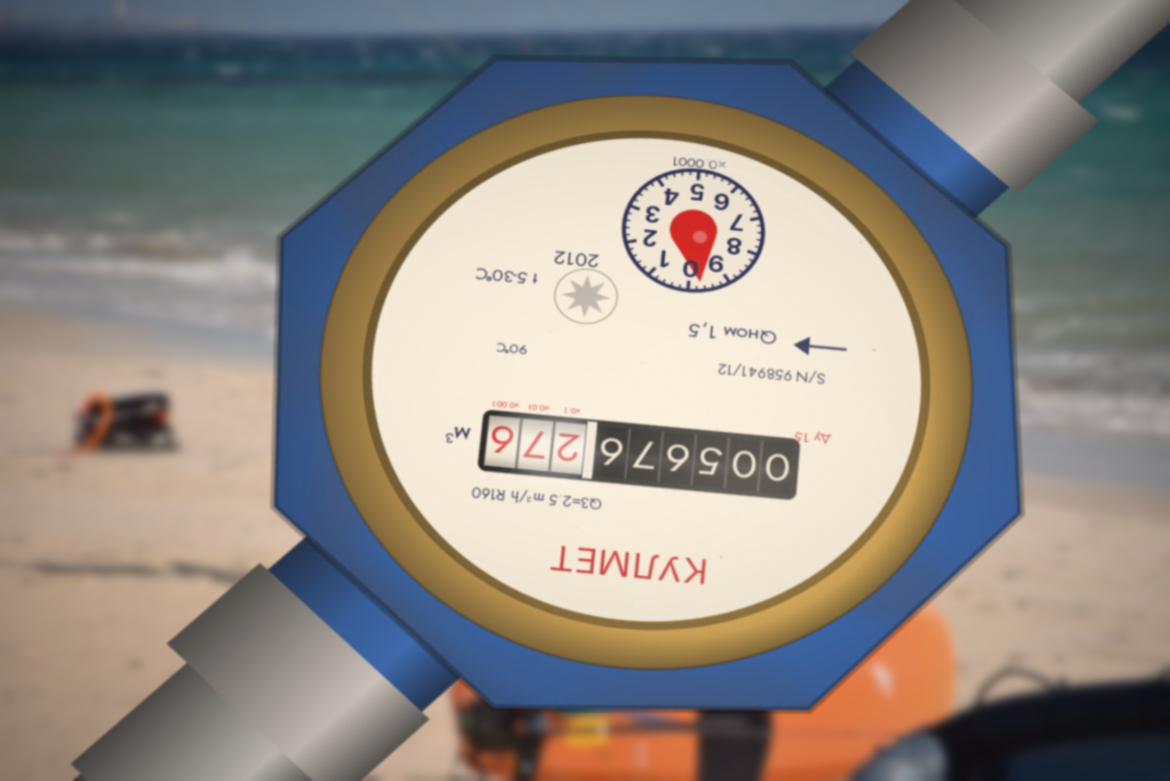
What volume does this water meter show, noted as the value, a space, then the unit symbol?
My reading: 5676.2759 m³
